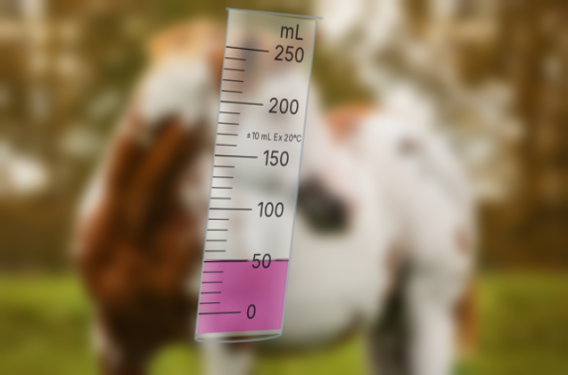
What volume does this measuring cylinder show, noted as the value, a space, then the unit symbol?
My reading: 50 mL
